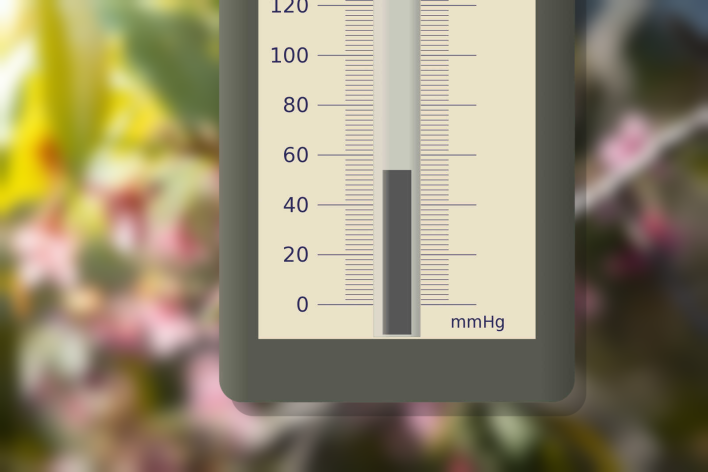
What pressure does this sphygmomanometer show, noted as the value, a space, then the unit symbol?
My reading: 54 mmHg
